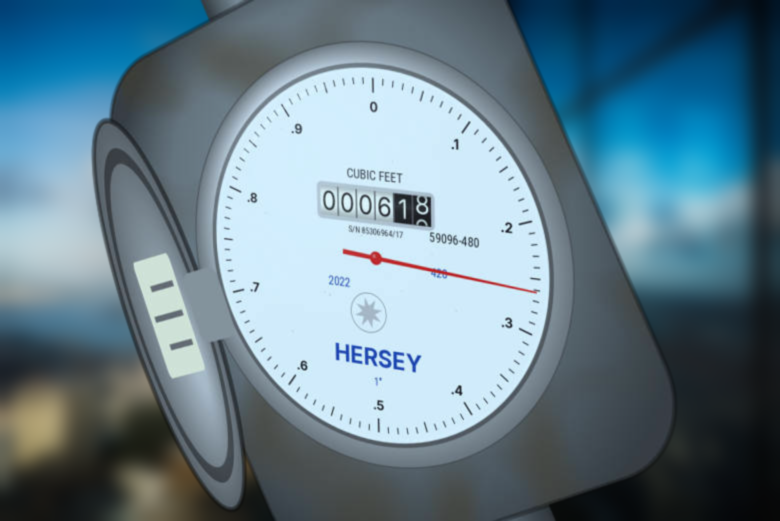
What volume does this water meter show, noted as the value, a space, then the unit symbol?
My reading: 618.26 ft³
